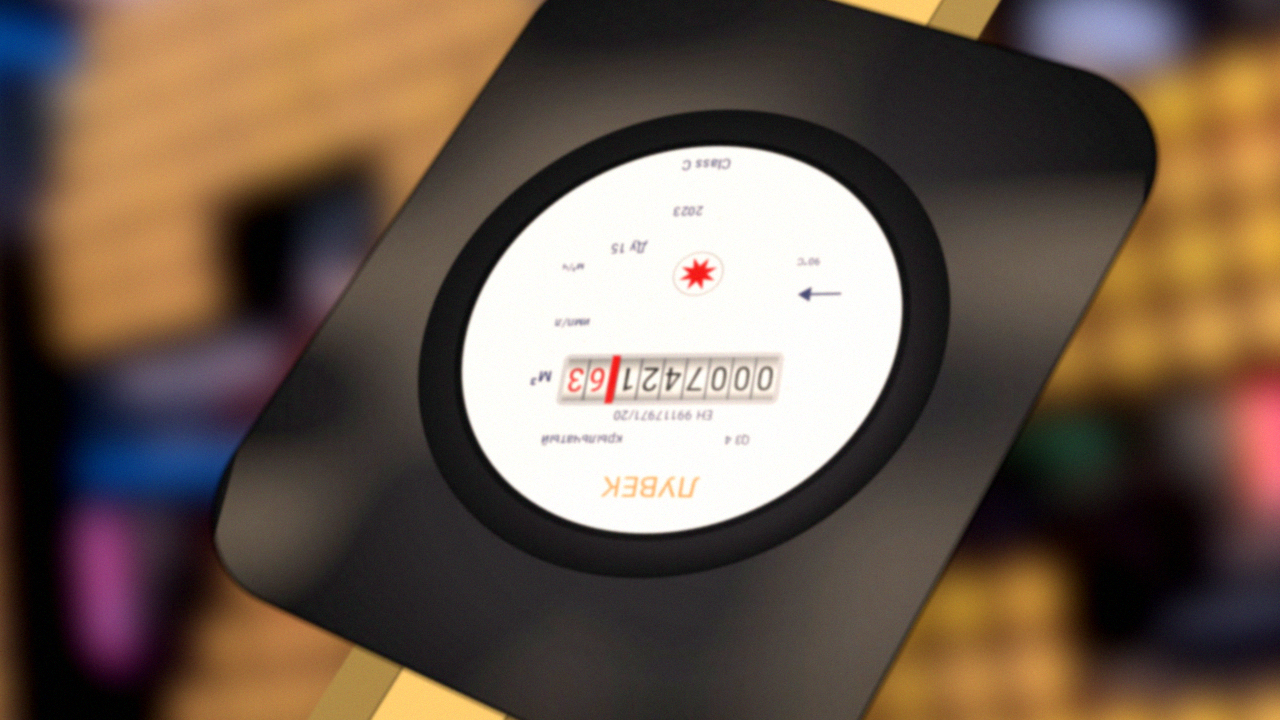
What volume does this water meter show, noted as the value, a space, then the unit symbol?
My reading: 7421.63 m³
